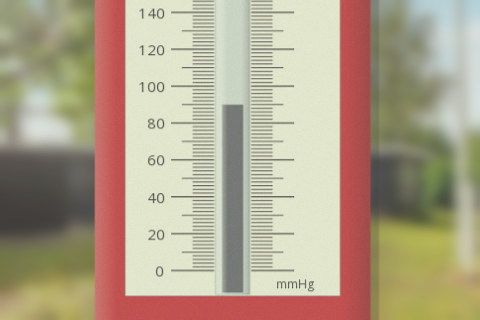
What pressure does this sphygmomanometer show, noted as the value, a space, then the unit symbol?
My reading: 90 mmHg
